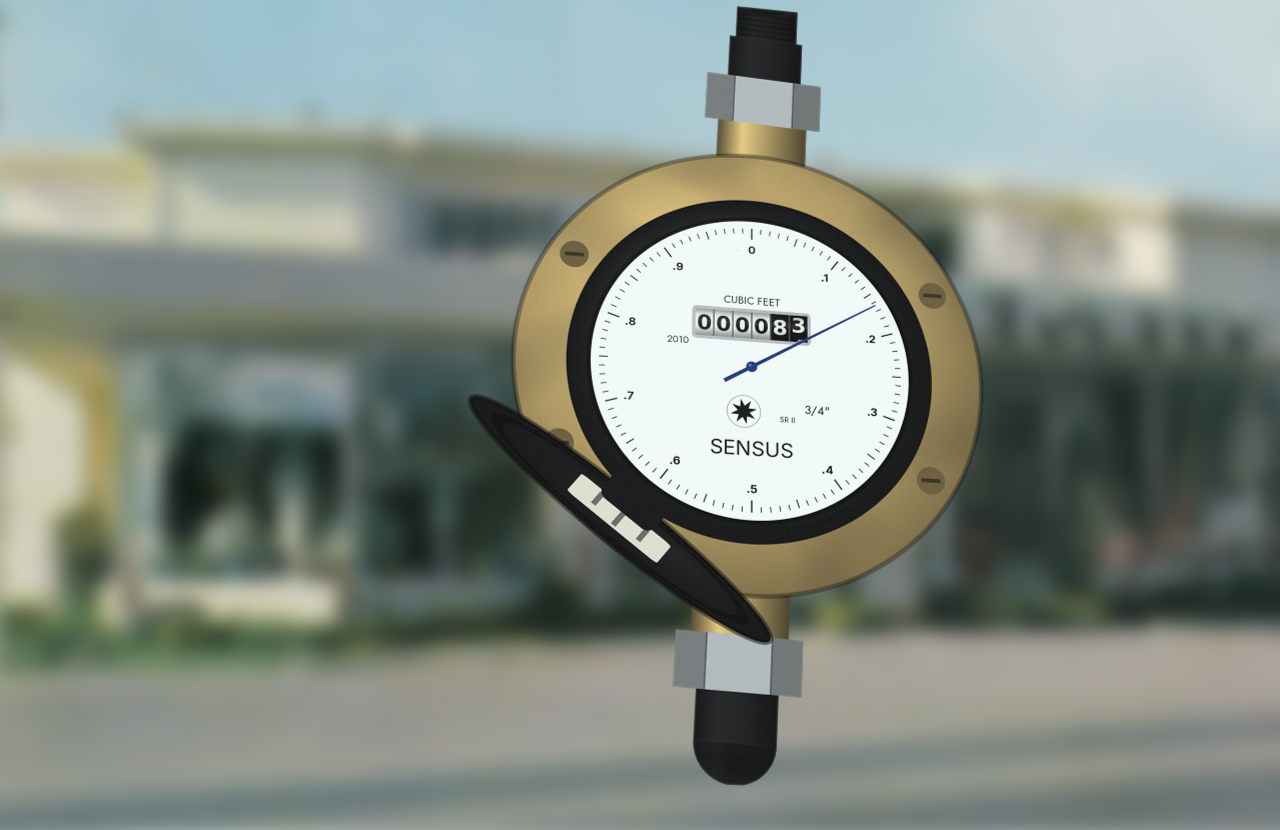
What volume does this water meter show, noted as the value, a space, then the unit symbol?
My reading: 83.16 ft³
